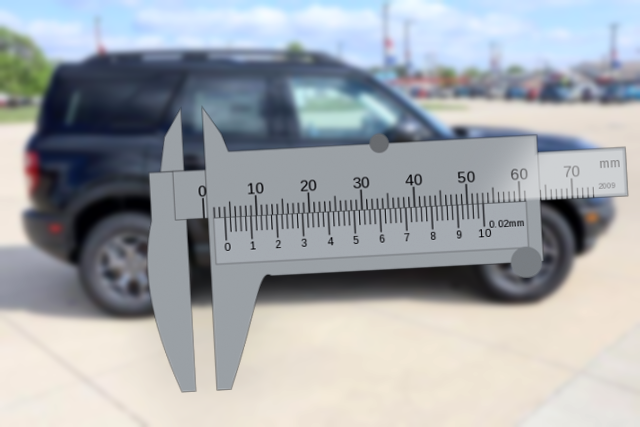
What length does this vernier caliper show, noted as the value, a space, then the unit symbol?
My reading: 4.0 mm
